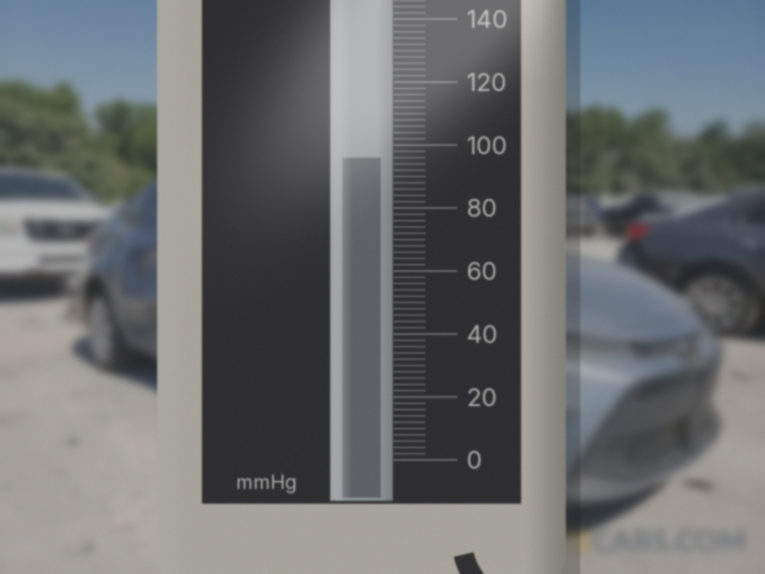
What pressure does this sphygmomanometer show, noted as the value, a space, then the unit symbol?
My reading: 96 mmHg
